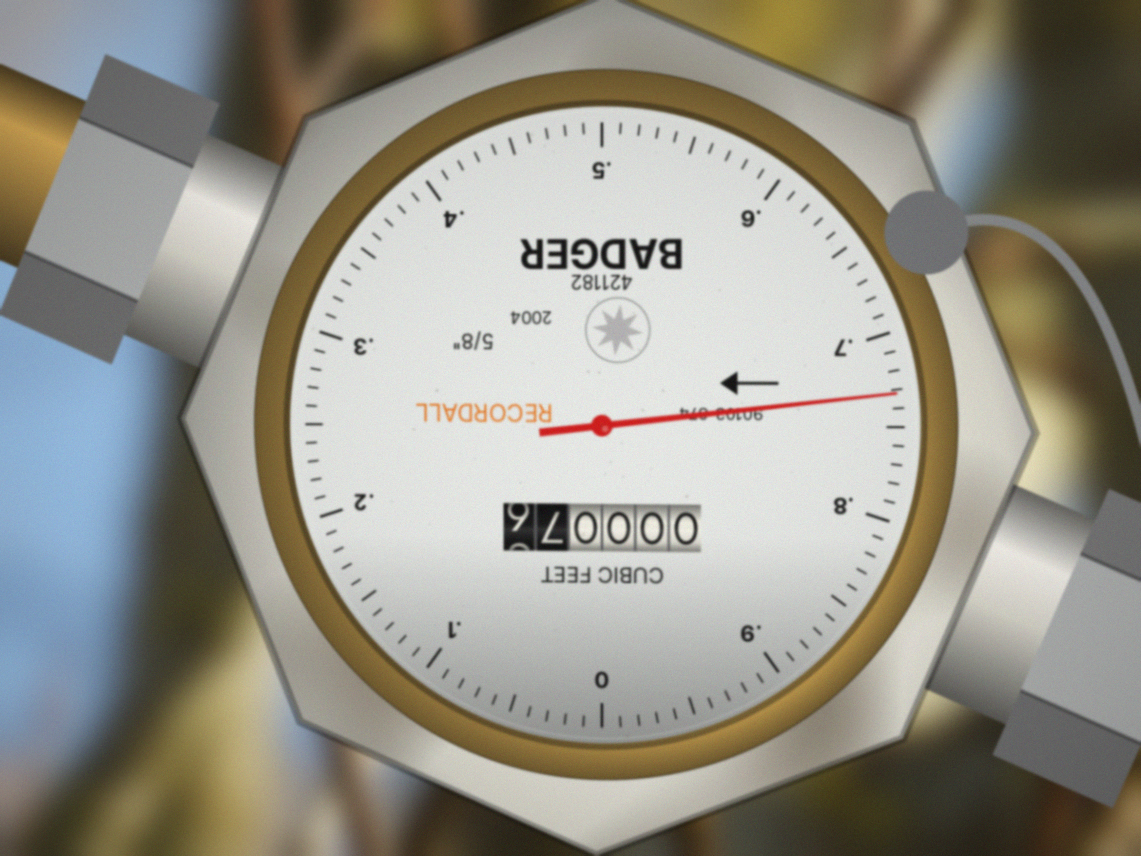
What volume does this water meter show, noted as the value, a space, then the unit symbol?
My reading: 75.73 ft³
